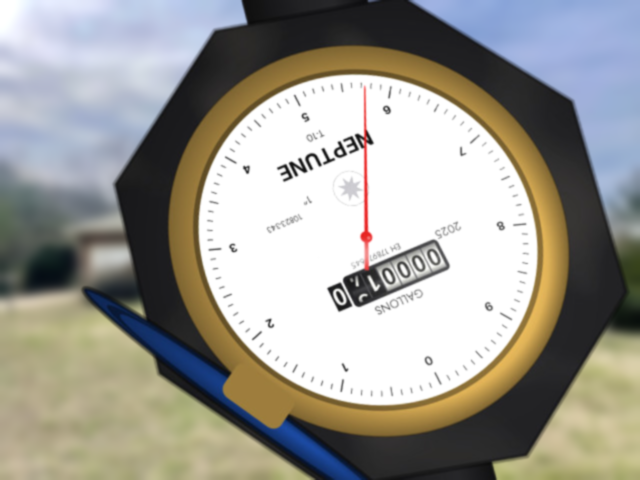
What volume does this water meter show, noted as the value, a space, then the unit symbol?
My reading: 135.7 gal
